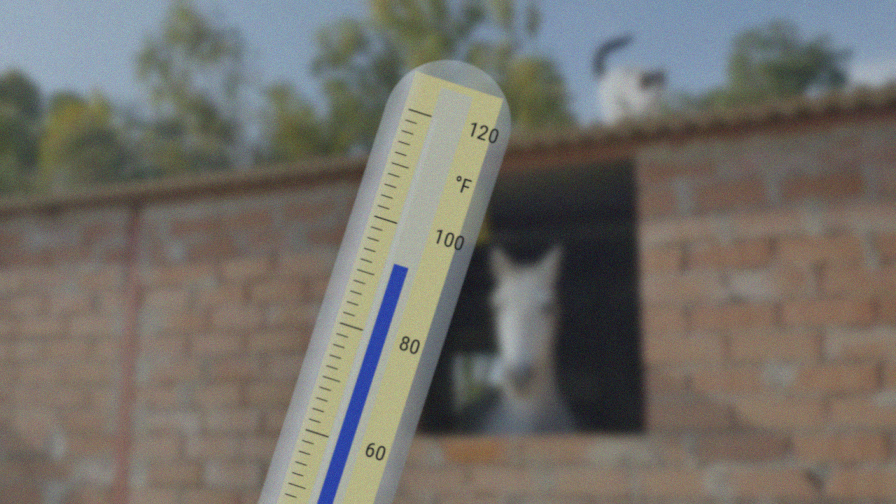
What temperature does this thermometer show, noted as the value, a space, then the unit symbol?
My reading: 93 °F
